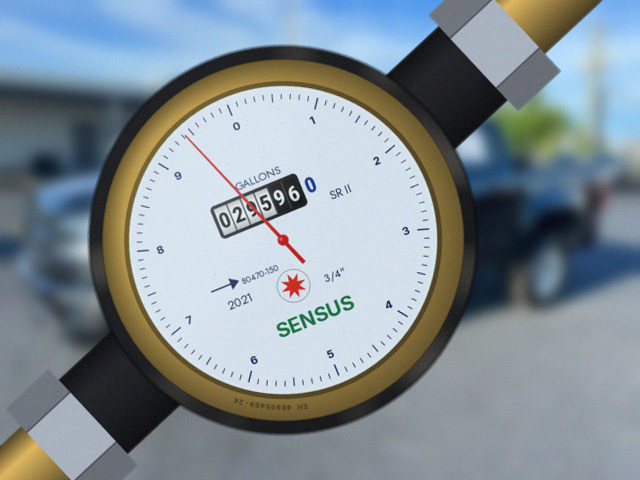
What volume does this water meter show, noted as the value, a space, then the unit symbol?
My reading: 295959.4 gal
